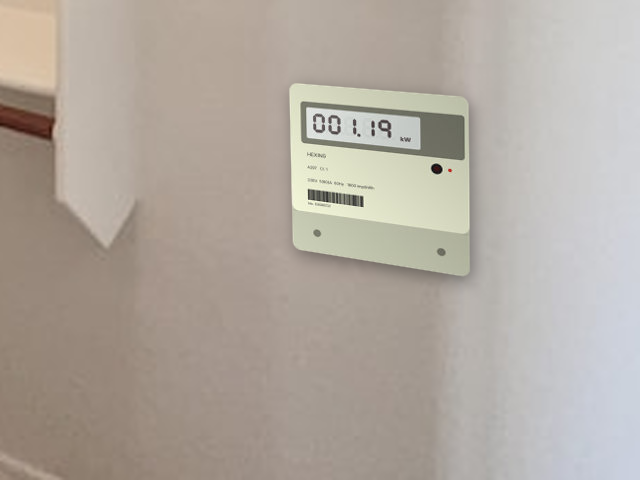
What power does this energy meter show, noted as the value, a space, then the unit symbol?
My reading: 1.19 kW
